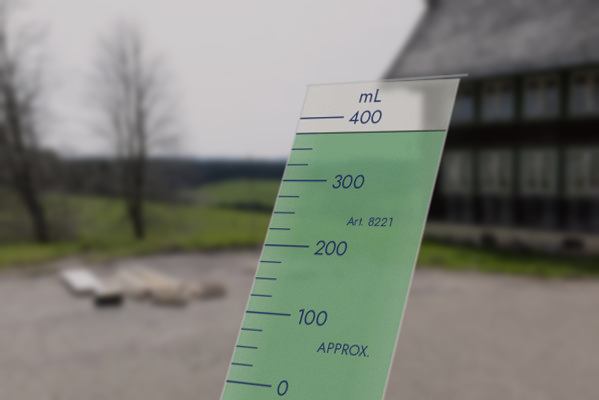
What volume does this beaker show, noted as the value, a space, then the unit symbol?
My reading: 375 mL
